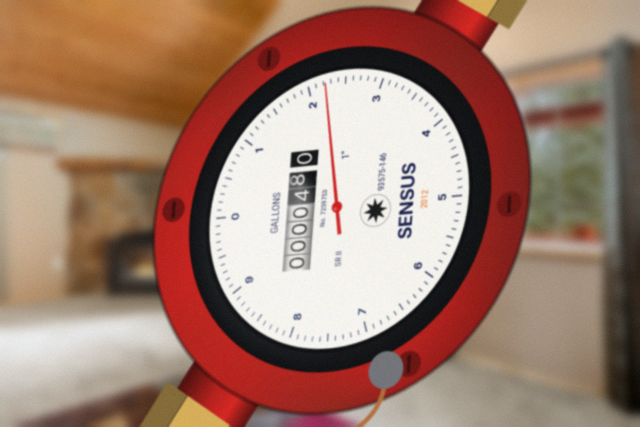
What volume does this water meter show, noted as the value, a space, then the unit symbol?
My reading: 482.2 gal
